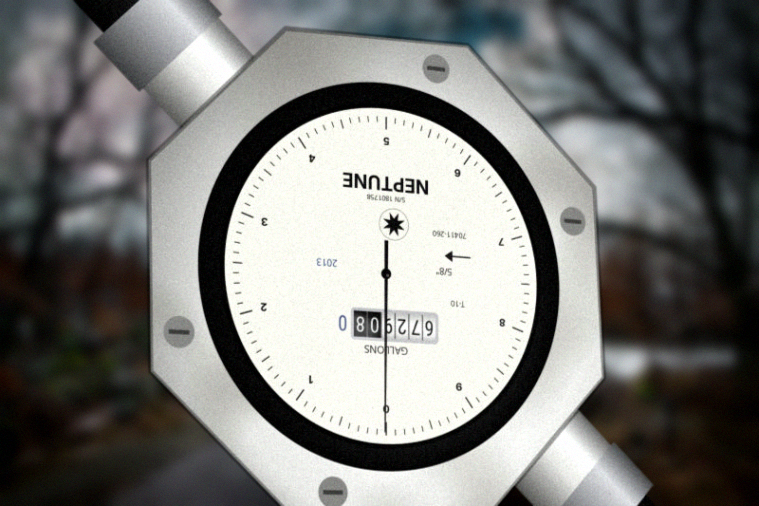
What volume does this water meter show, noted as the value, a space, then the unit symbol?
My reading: 6729080.0 gal
